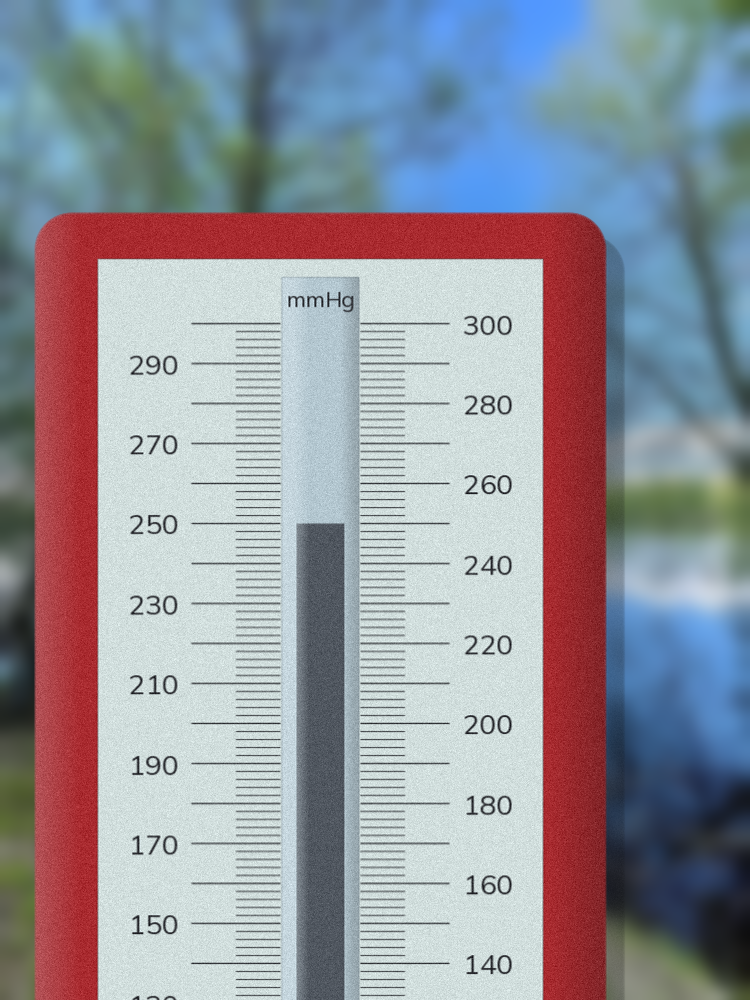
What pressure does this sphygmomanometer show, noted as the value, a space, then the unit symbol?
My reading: 250 mmHg
